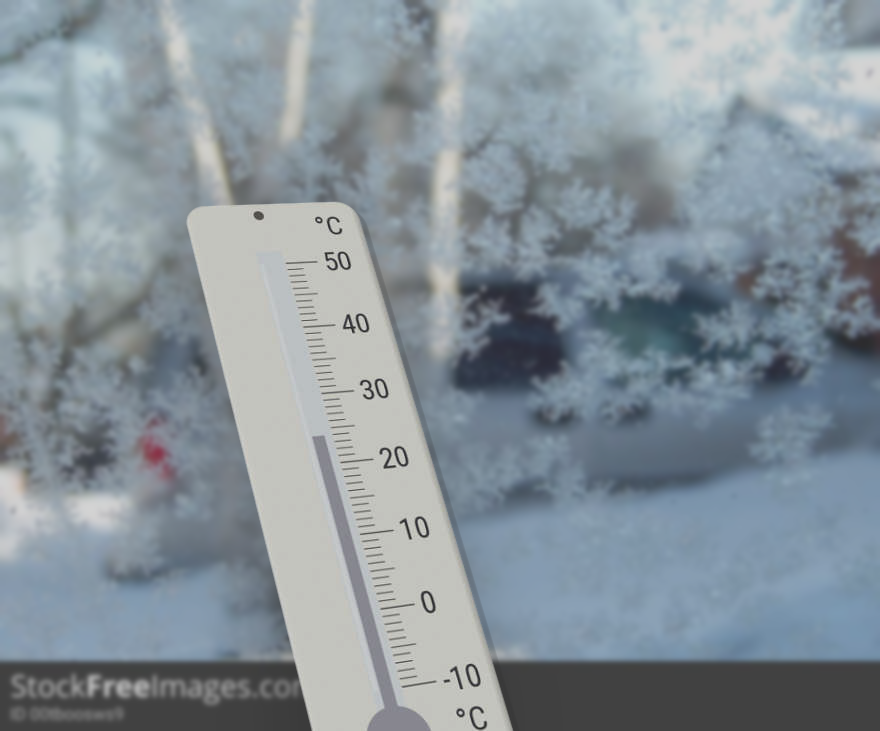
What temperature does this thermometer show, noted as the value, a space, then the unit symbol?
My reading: 24 °C
